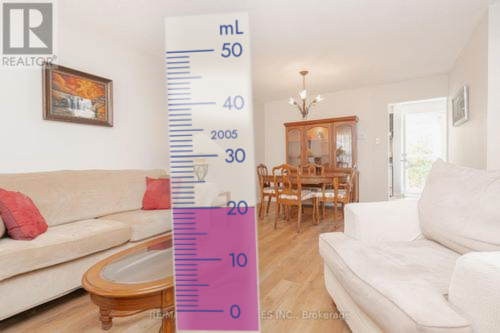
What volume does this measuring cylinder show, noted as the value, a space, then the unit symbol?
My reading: 20 mL
